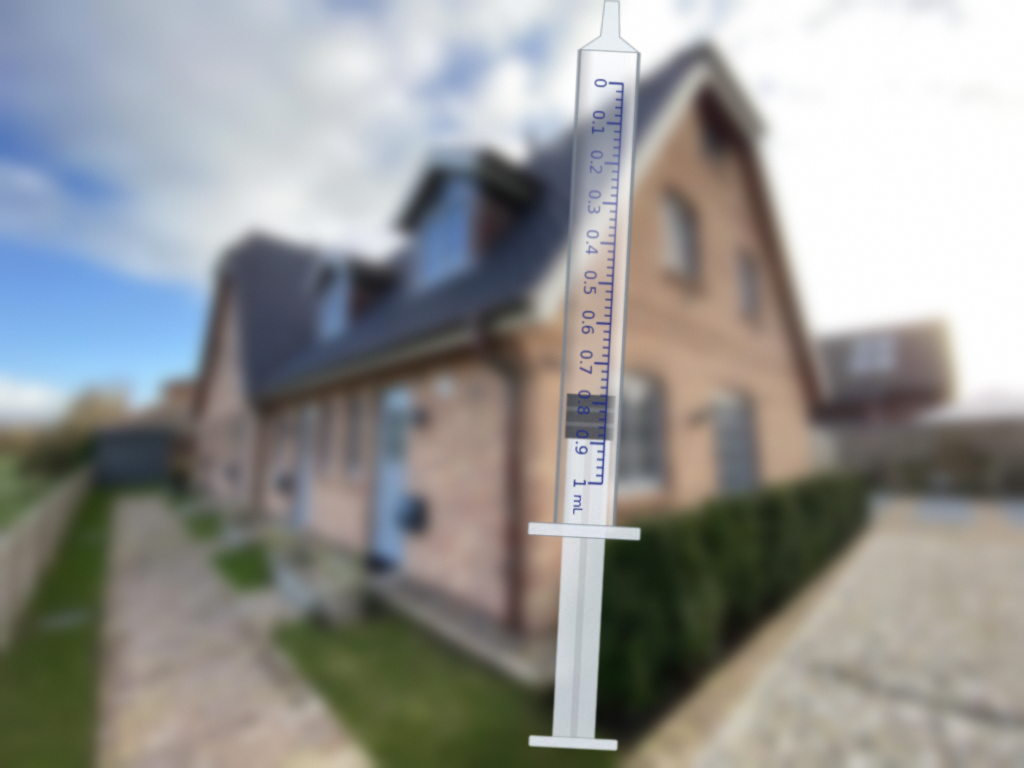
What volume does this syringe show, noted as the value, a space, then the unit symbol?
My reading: 0.78 mL
